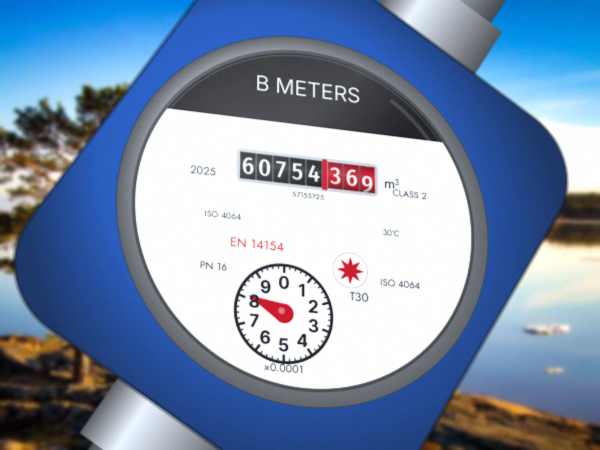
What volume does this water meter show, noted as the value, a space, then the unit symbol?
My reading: 60754.3688 m³
